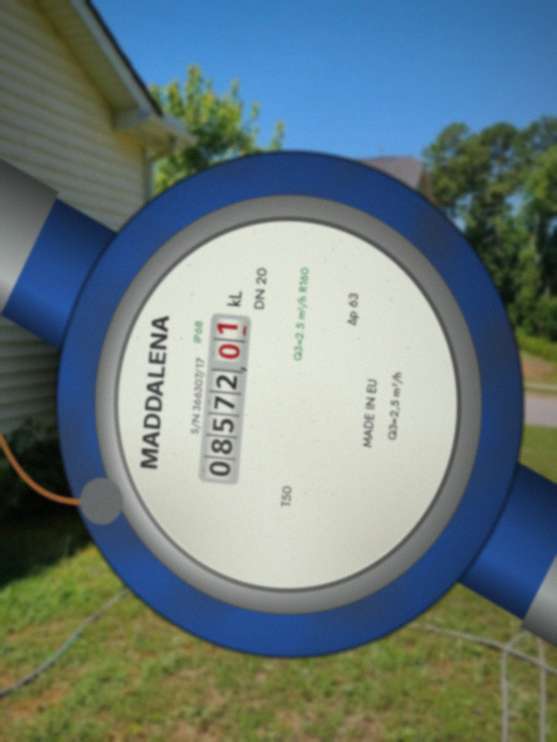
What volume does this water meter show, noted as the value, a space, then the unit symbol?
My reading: 8572.01 kL
